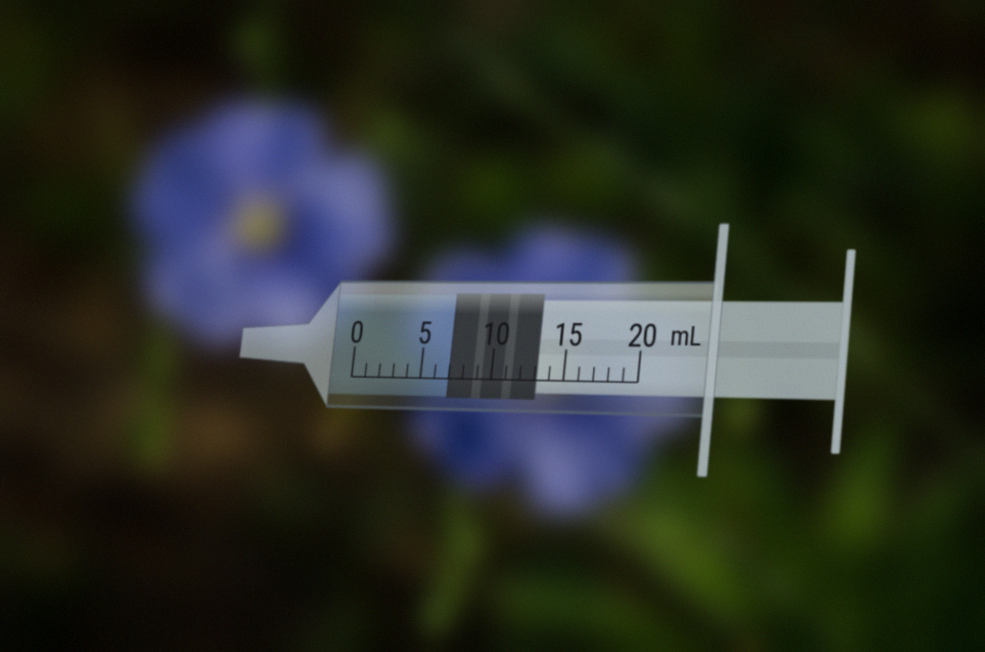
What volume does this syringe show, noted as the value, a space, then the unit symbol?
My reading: 7 mL
